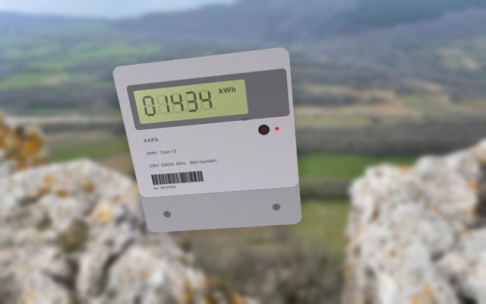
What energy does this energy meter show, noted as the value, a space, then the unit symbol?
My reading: 1434 kWh
